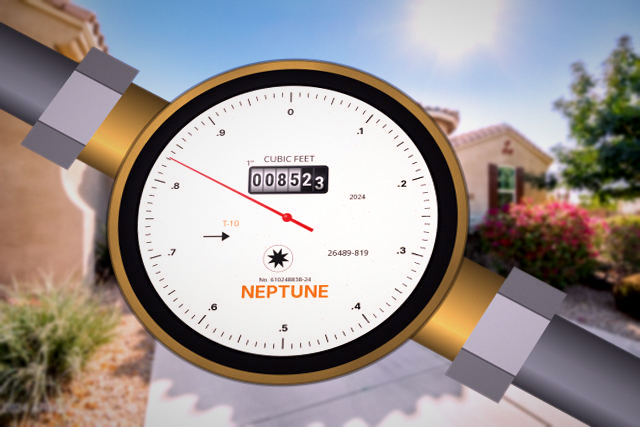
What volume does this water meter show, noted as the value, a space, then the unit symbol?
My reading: 8522.83 ft³
